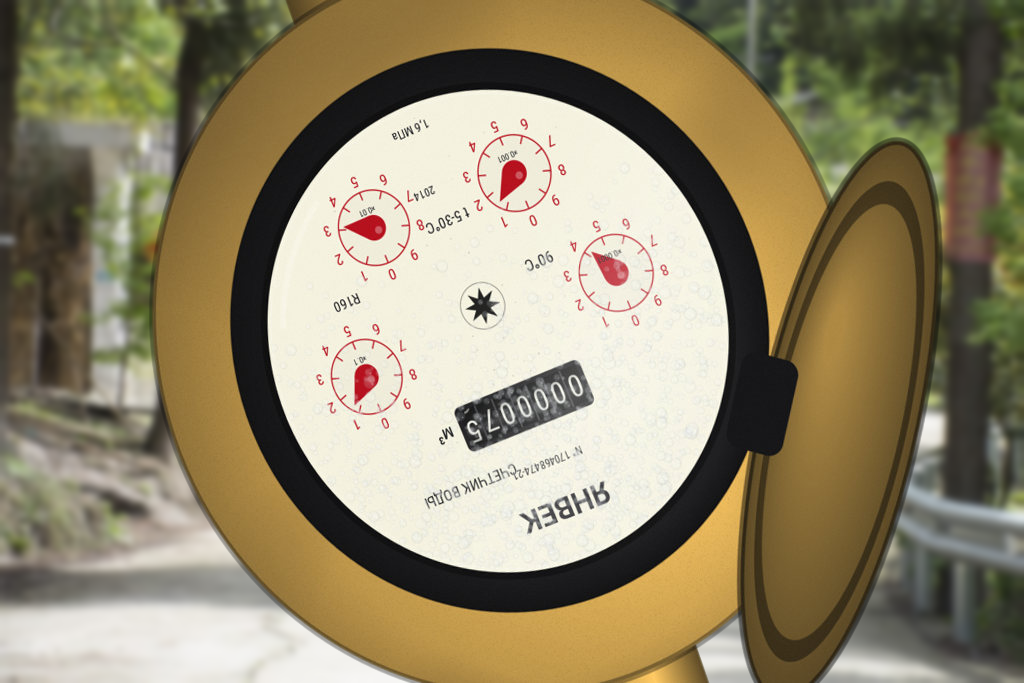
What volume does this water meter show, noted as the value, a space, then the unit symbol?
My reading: 75.1314 m³
